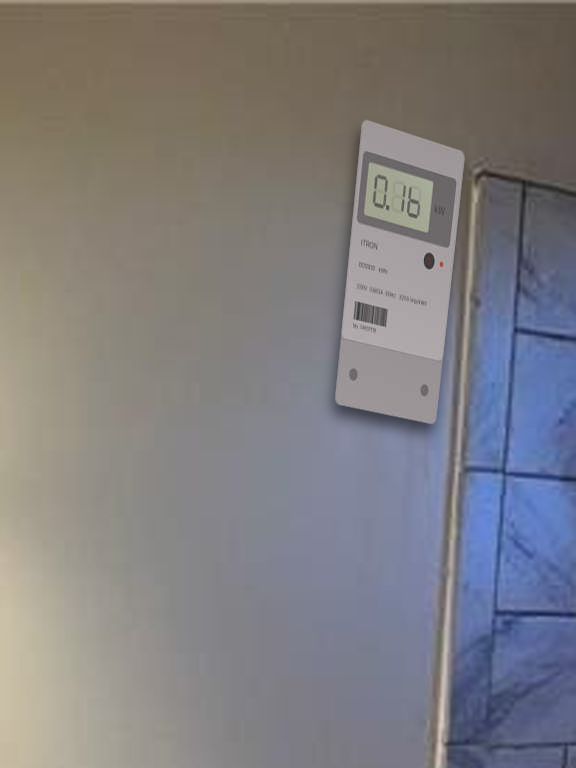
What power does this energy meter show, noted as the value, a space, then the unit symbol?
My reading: 0.16 kW
